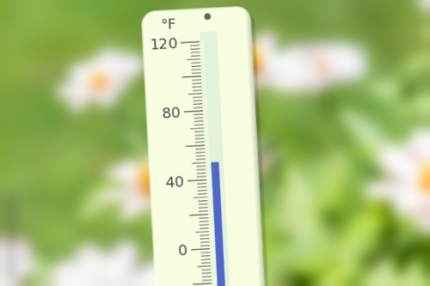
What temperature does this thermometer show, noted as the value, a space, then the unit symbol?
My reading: 50 °F
